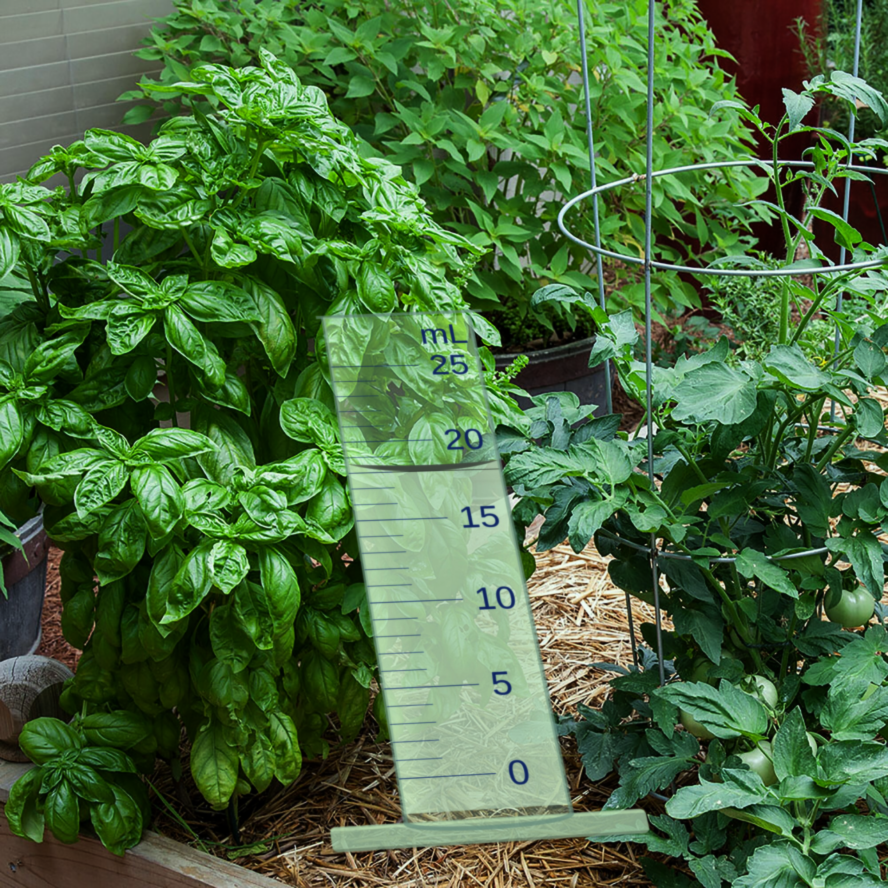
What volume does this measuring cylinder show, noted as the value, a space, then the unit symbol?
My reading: 18 mL
